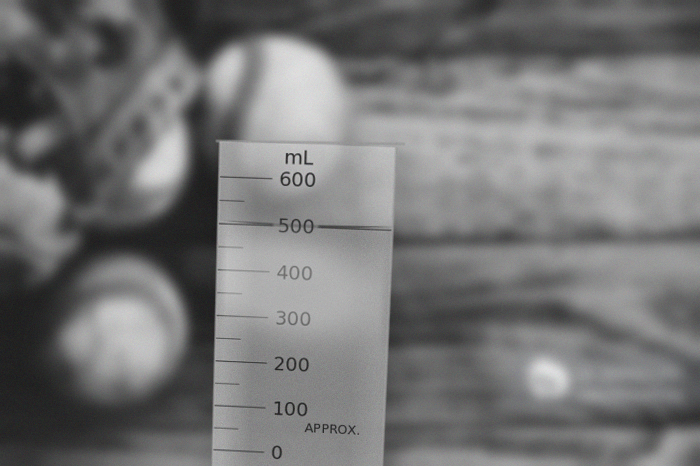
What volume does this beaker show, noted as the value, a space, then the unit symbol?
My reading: 500 mL
